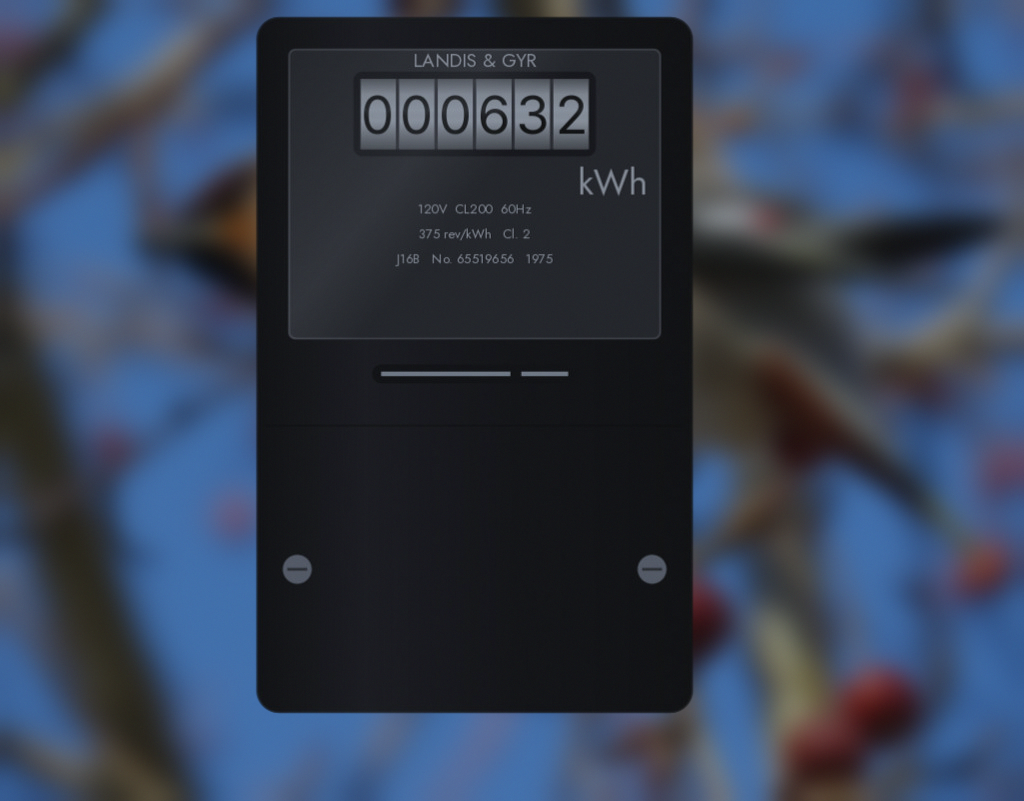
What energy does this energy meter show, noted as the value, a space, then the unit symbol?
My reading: 632 kWh
